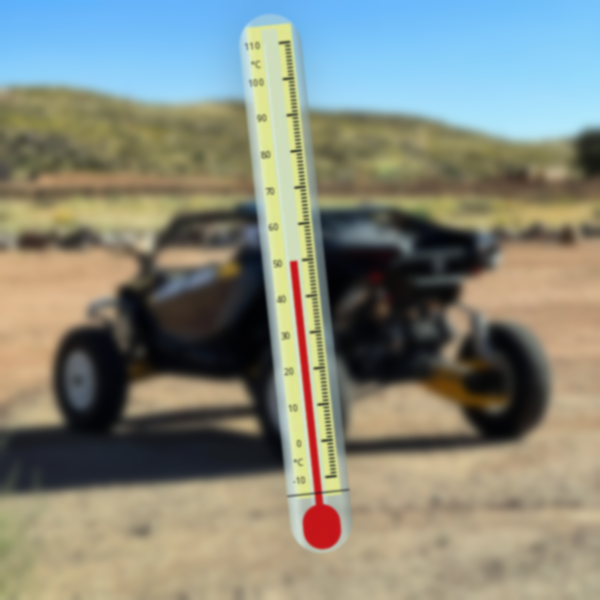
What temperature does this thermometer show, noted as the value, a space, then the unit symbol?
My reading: 50 °C
